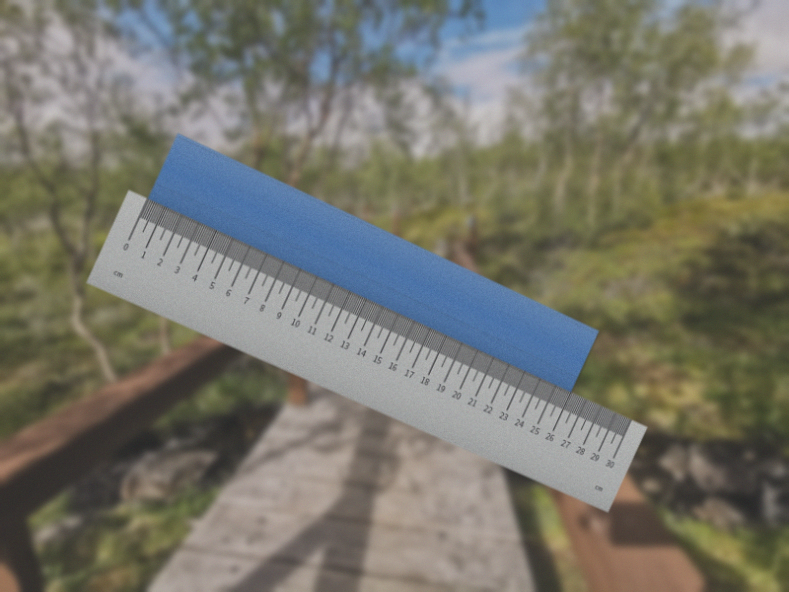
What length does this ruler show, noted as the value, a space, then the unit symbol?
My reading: 26 cm
